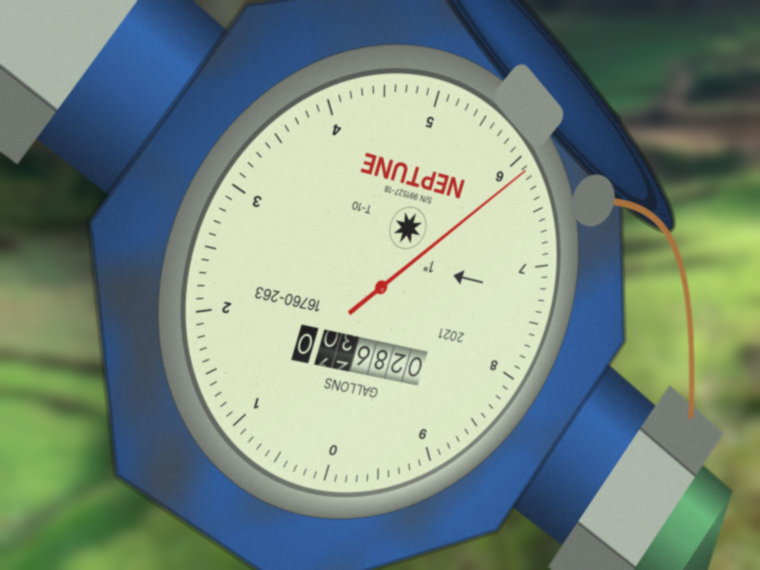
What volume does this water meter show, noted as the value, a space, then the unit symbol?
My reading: 286296.1 gal
